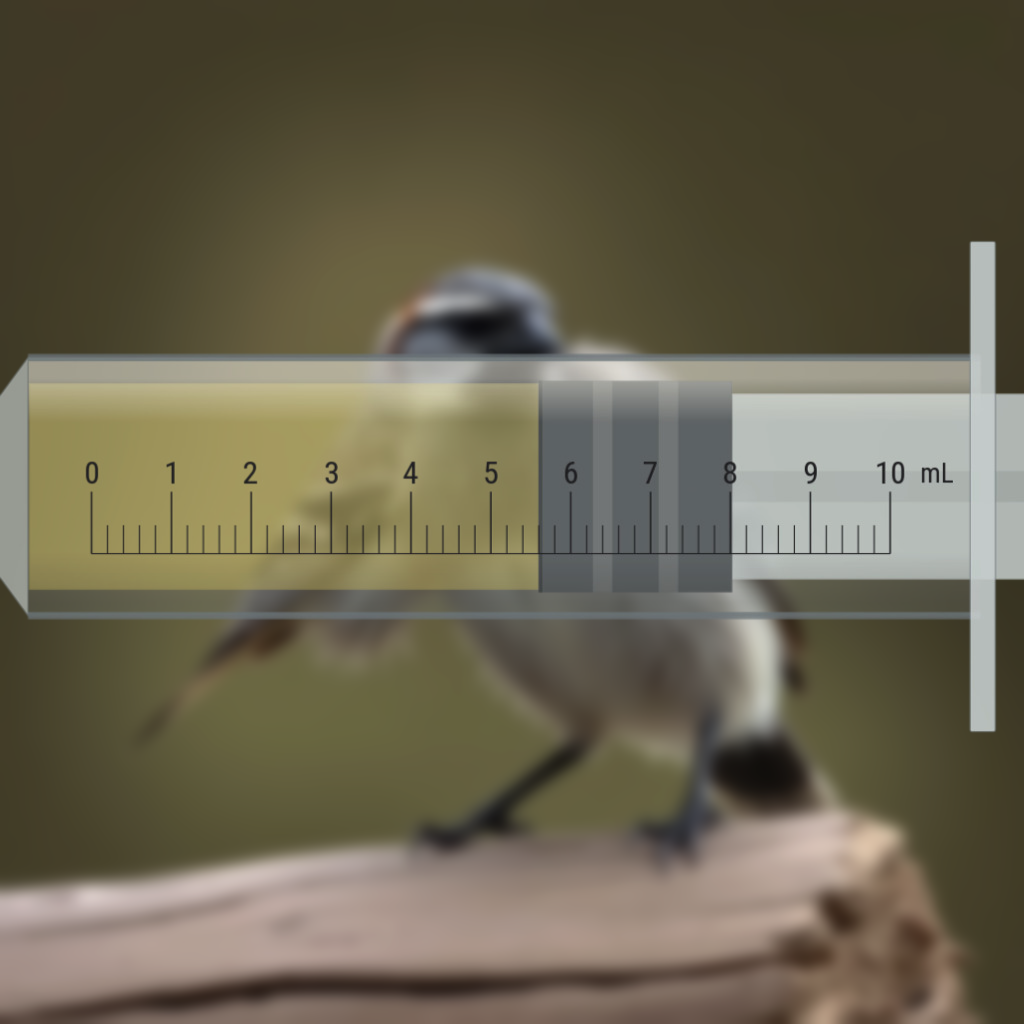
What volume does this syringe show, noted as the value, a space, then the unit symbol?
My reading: 5.6 mL
